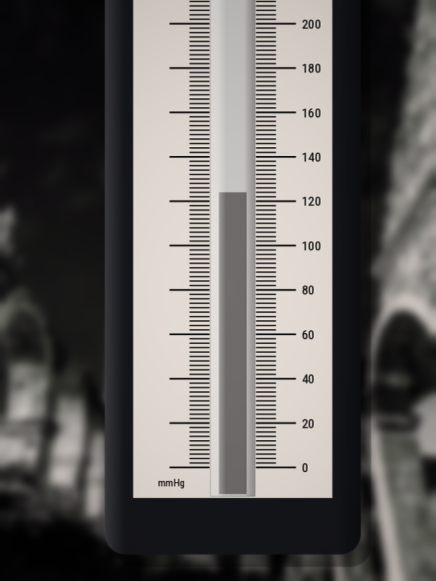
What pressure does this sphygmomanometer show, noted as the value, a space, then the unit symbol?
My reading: 124 mmHg
